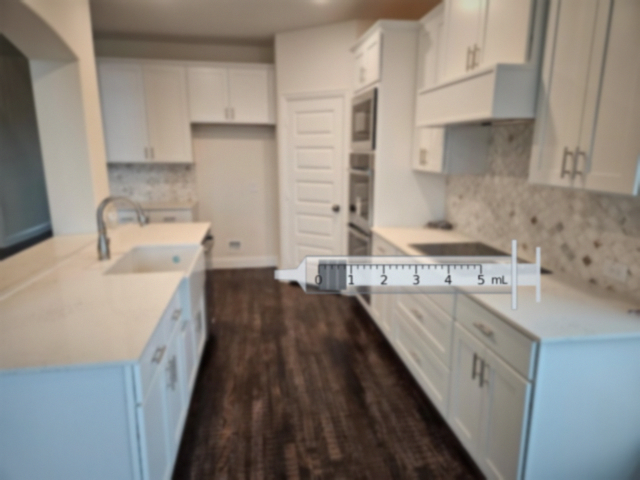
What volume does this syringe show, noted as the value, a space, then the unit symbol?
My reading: 0 mL
